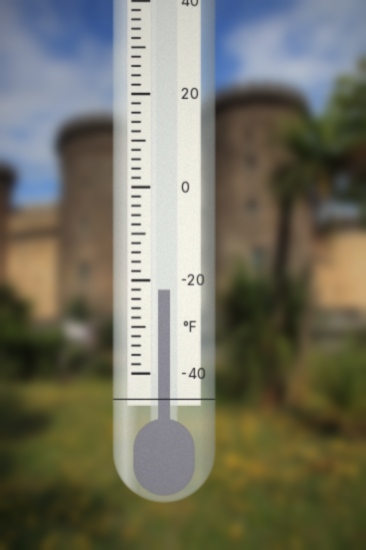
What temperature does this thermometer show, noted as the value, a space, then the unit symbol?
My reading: -22 °F
